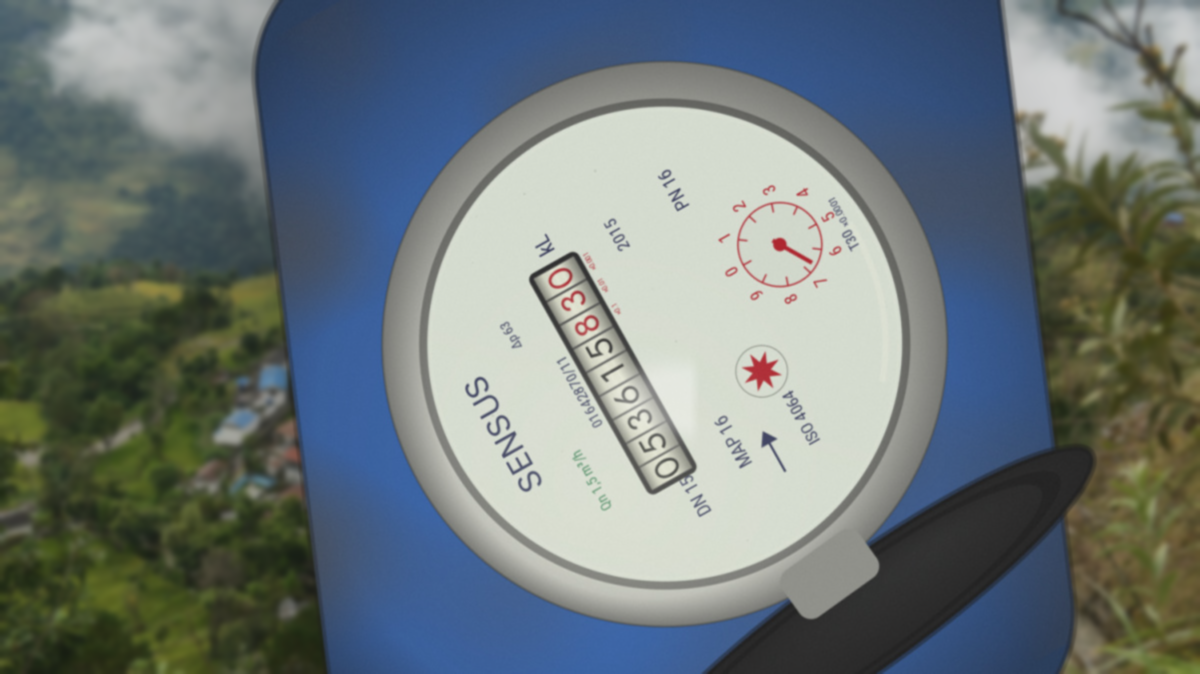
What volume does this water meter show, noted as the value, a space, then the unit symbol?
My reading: 53615.8306 kL
